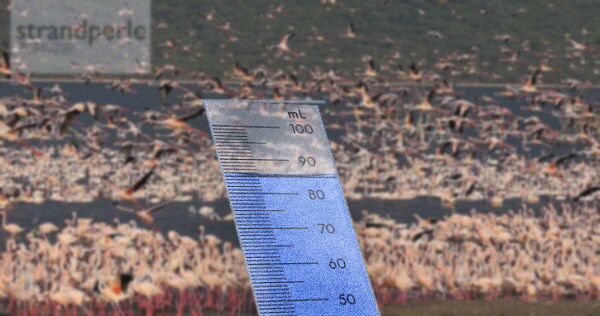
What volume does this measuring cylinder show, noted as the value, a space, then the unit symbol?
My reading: 85 mL
